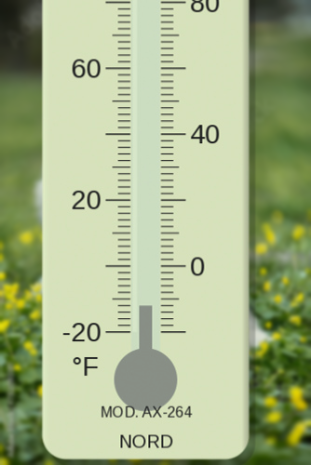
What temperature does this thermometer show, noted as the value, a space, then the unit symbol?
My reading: -12 °F
